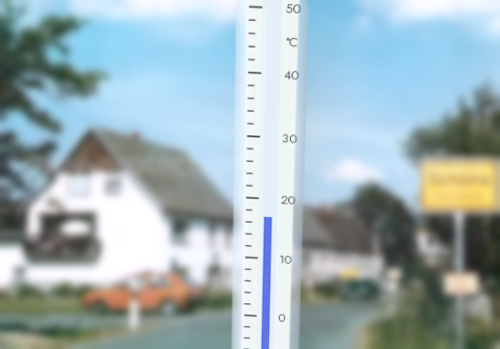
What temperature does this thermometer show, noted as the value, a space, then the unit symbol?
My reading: 17 °C
